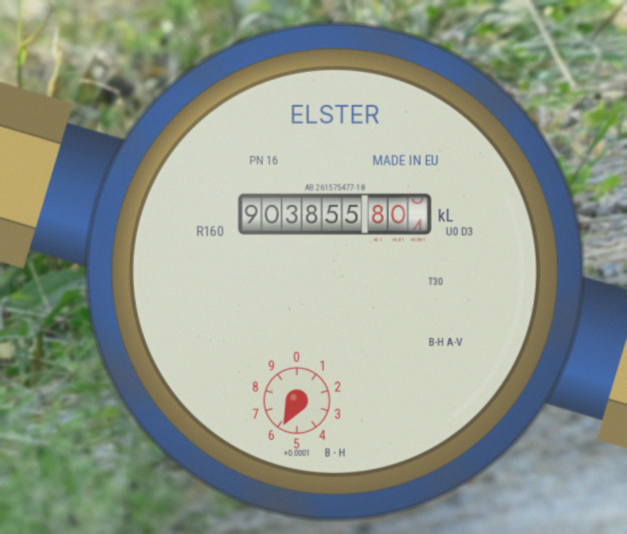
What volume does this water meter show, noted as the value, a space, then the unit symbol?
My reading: 903855.8035 kL
